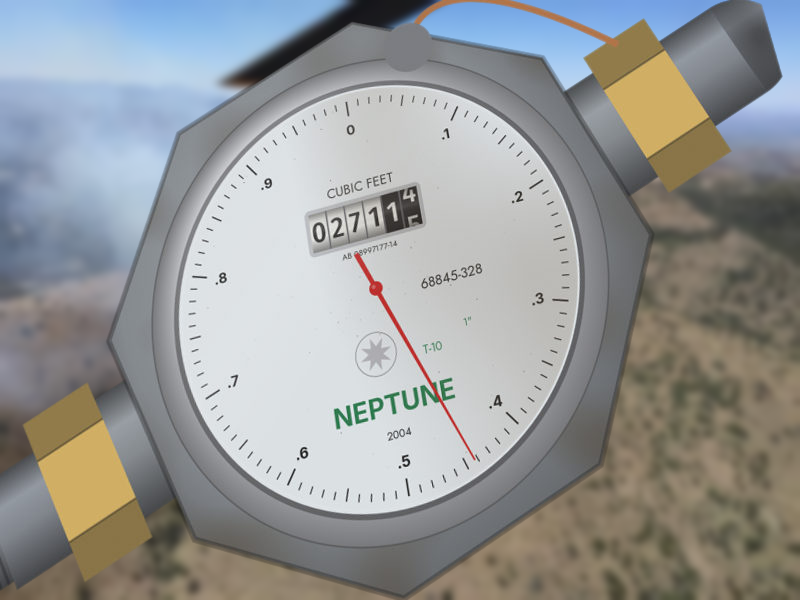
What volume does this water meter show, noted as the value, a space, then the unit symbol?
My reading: 27114.44 ft³
